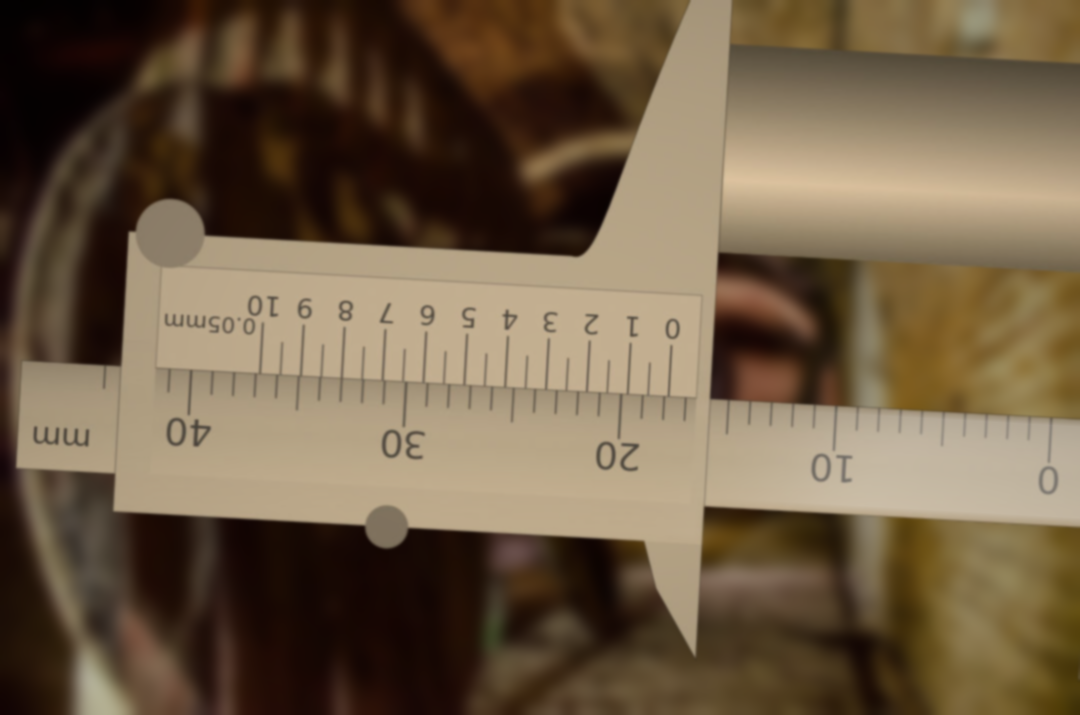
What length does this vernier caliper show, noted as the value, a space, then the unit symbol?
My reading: 17.8 mm
